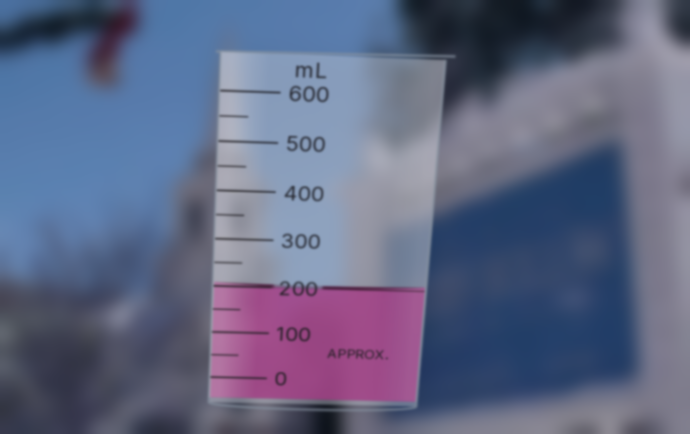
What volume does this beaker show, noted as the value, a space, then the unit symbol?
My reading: 200 mL
